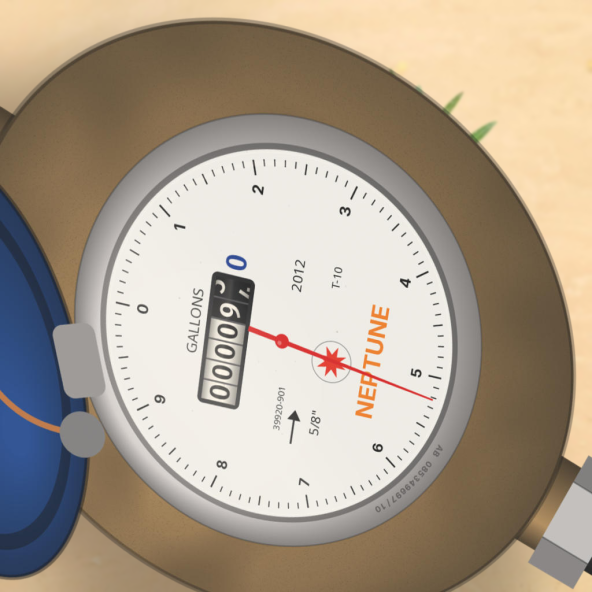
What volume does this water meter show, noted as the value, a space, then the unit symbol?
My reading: 935.2 gal
